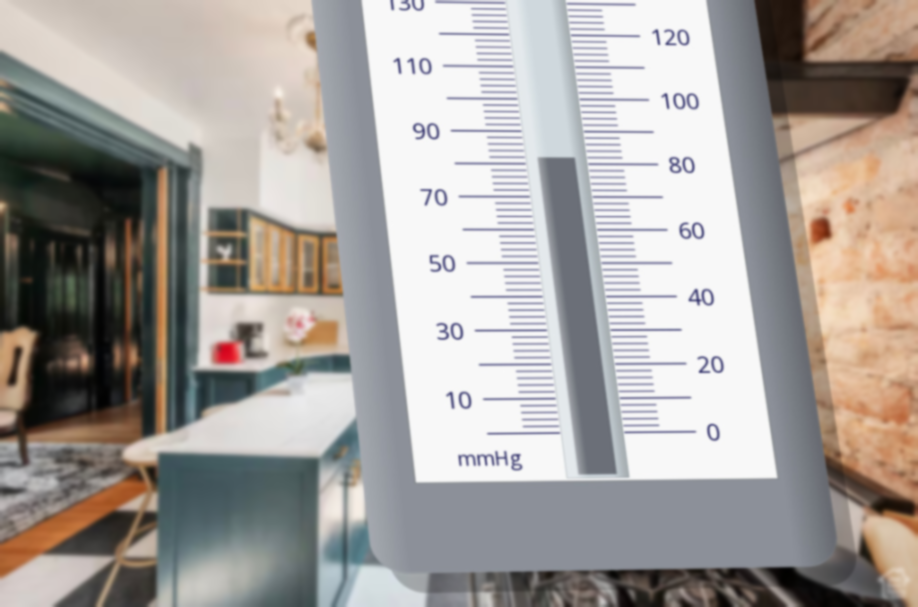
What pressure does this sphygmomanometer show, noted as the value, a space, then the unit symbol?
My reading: 82 mmHg
